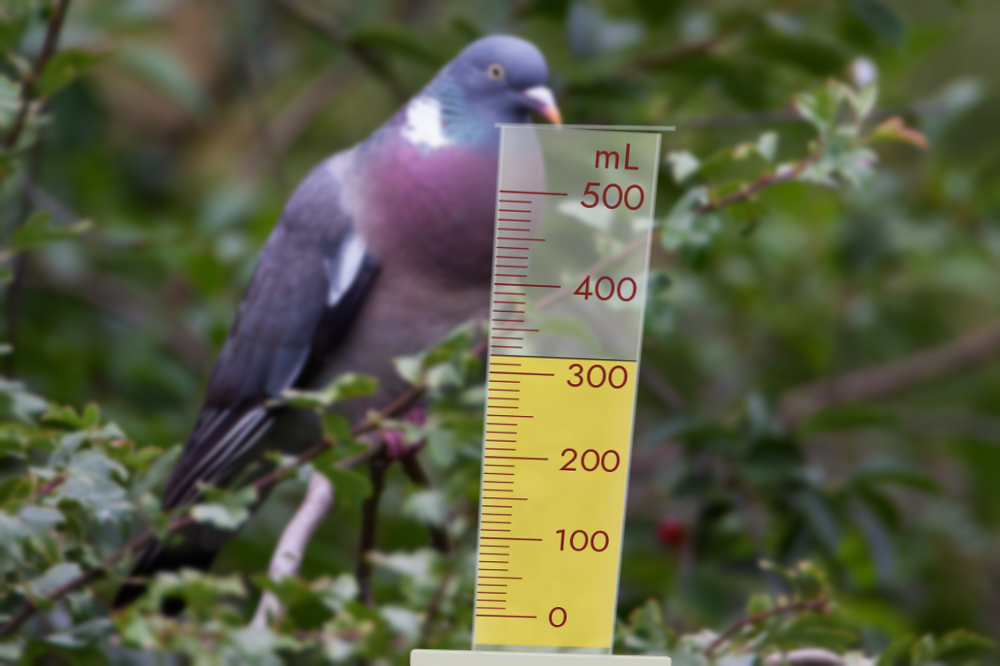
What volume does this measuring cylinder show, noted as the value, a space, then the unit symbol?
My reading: 320 mL
